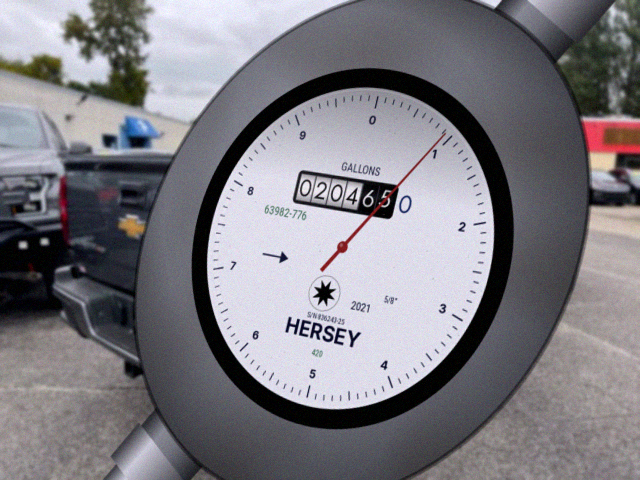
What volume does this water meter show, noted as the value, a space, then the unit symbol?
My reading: 204650.9 gal
